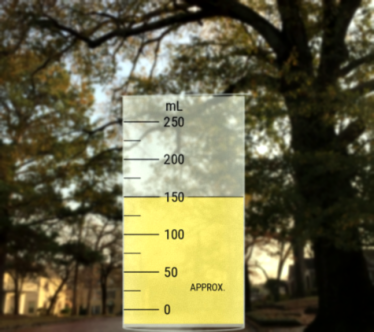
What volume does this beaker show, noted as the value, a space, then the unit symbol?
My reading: 150 mL
